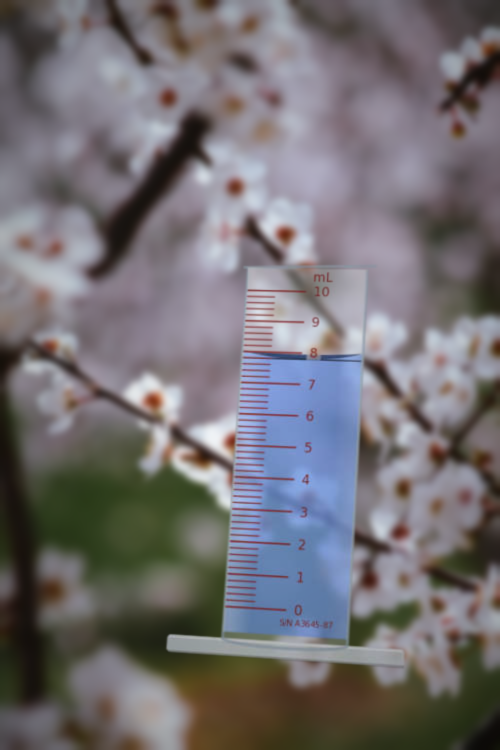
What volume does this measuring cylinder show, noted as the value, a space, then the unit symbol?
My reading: 7.8 mL
